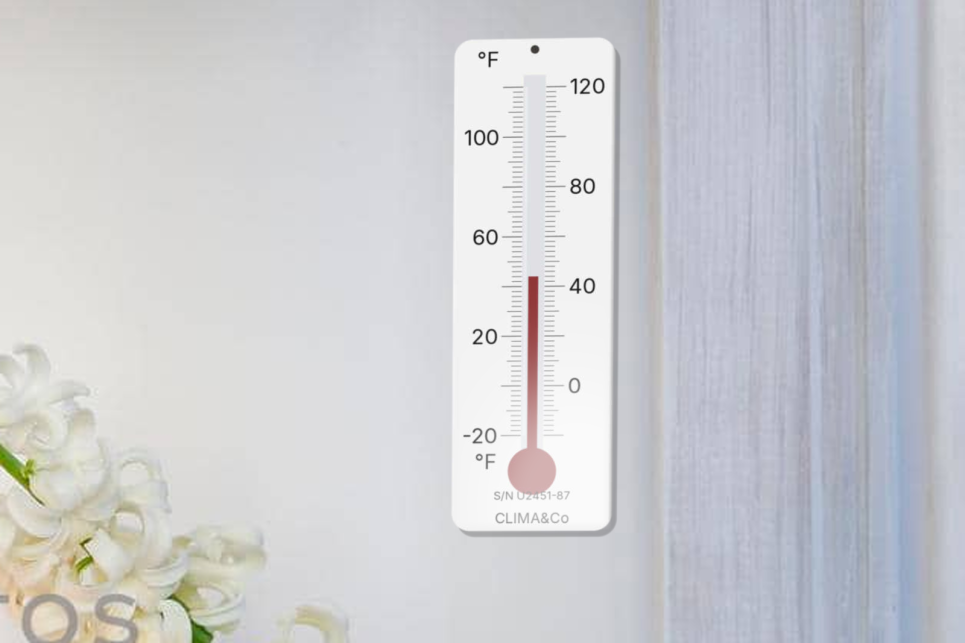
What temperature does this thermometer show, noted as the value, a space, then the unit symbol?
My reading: 44 °F
